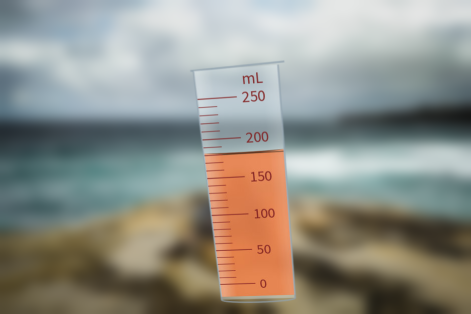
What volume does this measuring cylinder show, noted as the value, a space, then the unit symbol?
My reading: 180 mL
